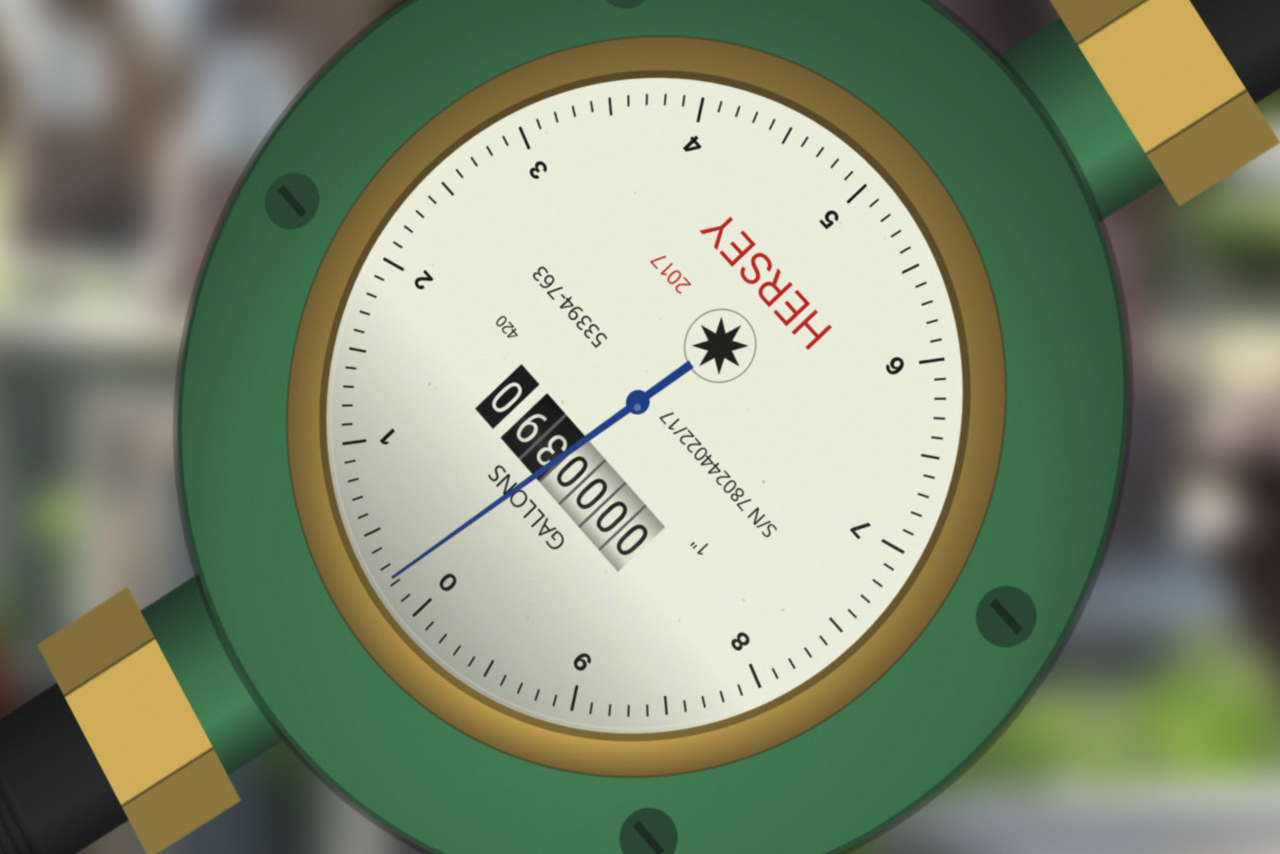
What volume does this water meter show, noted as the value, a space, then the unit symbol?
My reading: 390.2 gal
